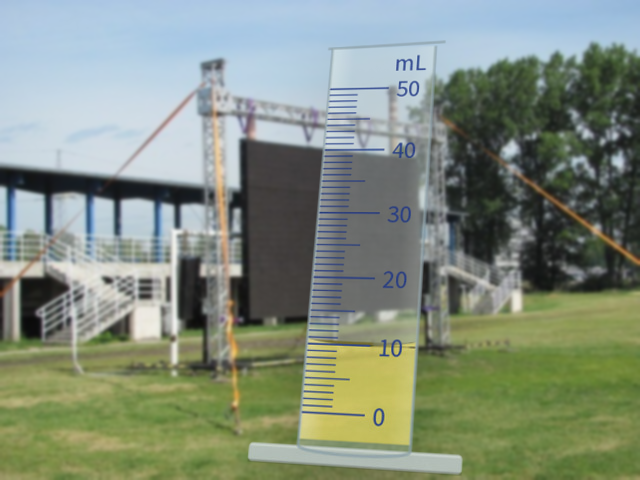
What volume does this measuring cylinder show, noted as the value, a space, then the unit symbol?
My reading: 10 mL
